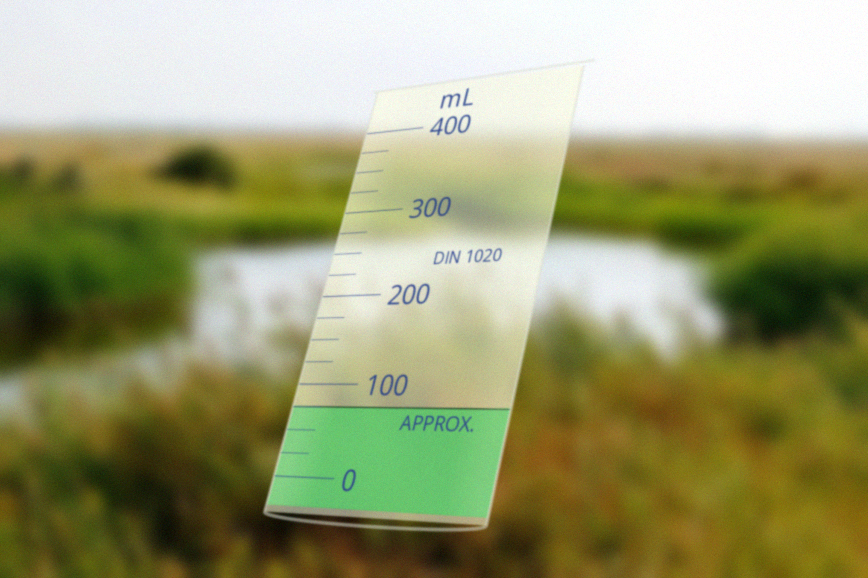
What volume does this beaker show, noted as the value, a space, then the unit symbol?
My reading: 75 mL
